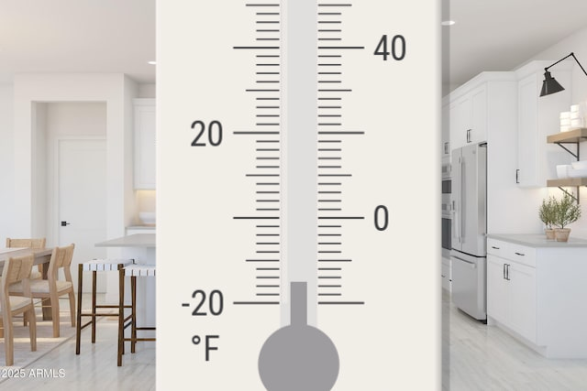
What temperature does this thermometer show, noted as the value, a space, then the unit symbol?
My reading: -15 °F
